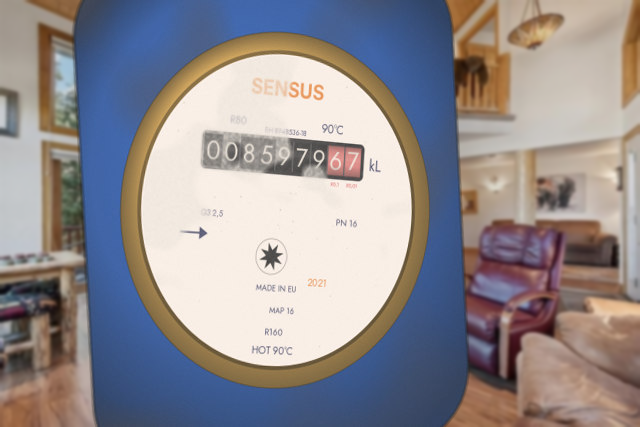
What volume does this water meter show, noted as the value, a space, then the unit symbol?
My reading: 85979.67 kL
